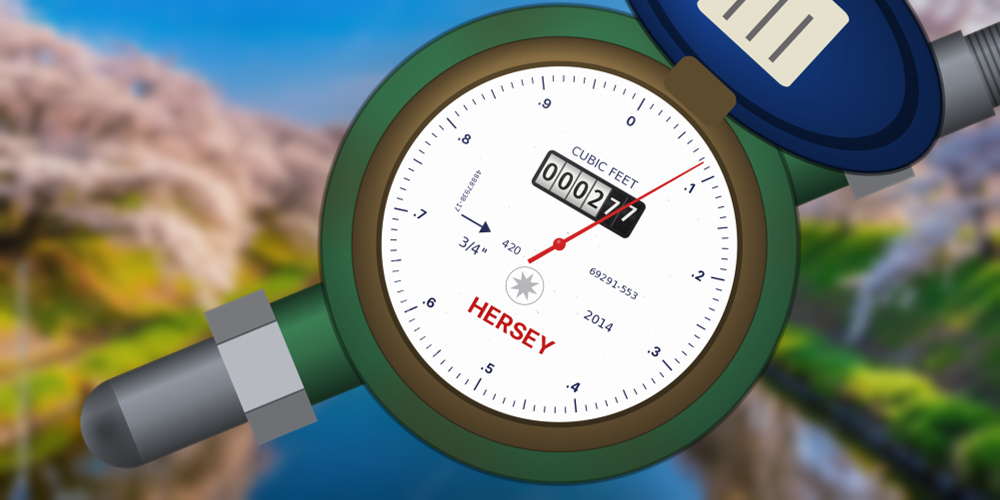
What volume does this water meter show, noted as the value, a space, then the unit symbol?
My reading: 277.08 ft³
